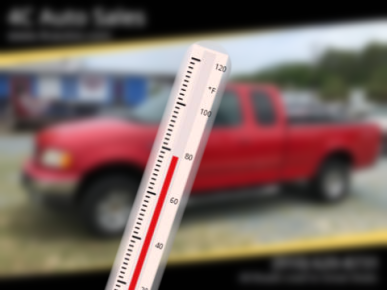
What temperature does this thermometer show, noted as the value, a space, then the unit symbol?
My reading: 78 °F
